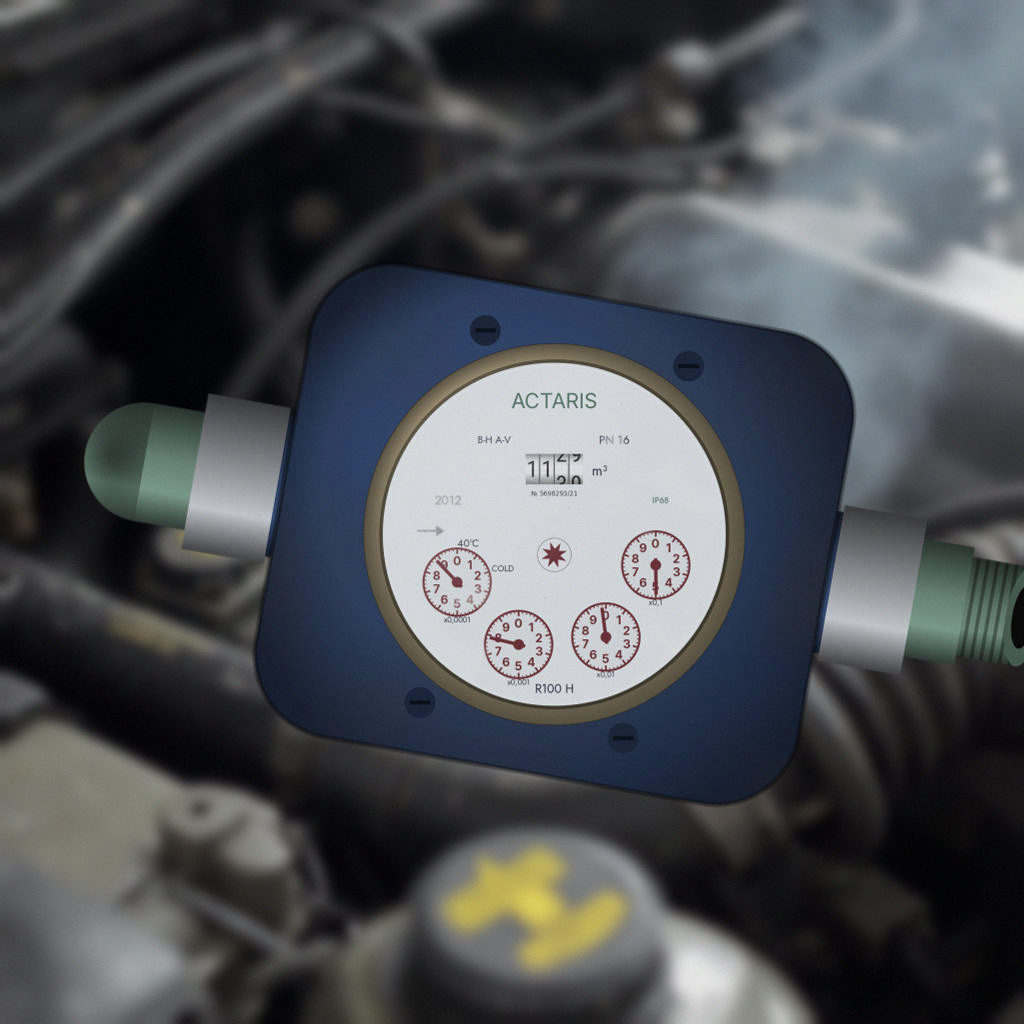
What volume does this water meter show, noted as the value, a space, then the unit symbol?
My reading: 1129.4978 m³
